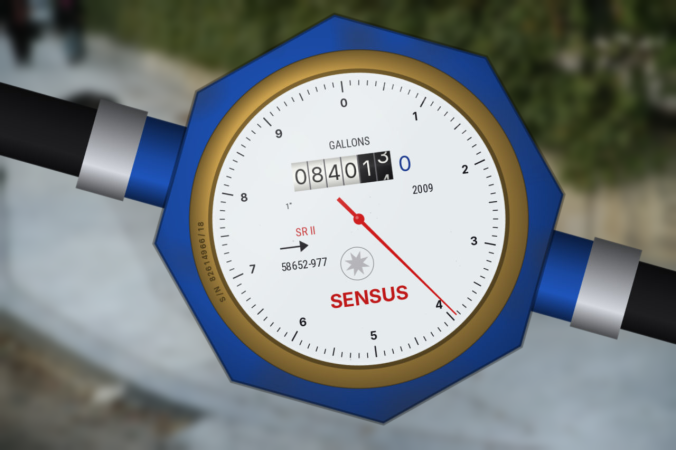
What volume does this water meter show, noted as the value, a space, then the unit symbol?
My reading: 840133.9 gal
